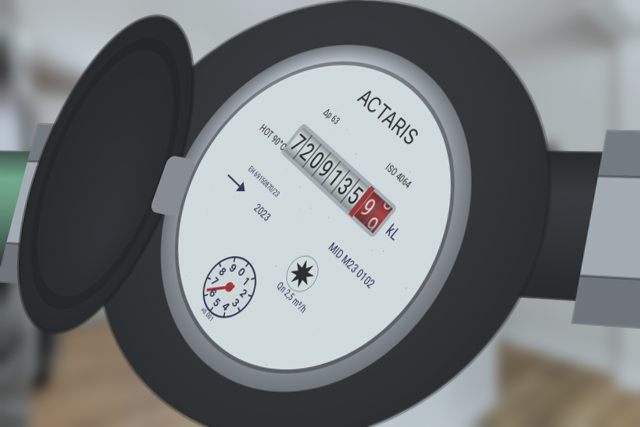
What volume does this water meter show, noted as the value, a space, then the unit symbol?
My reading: 7209135.986 kL
